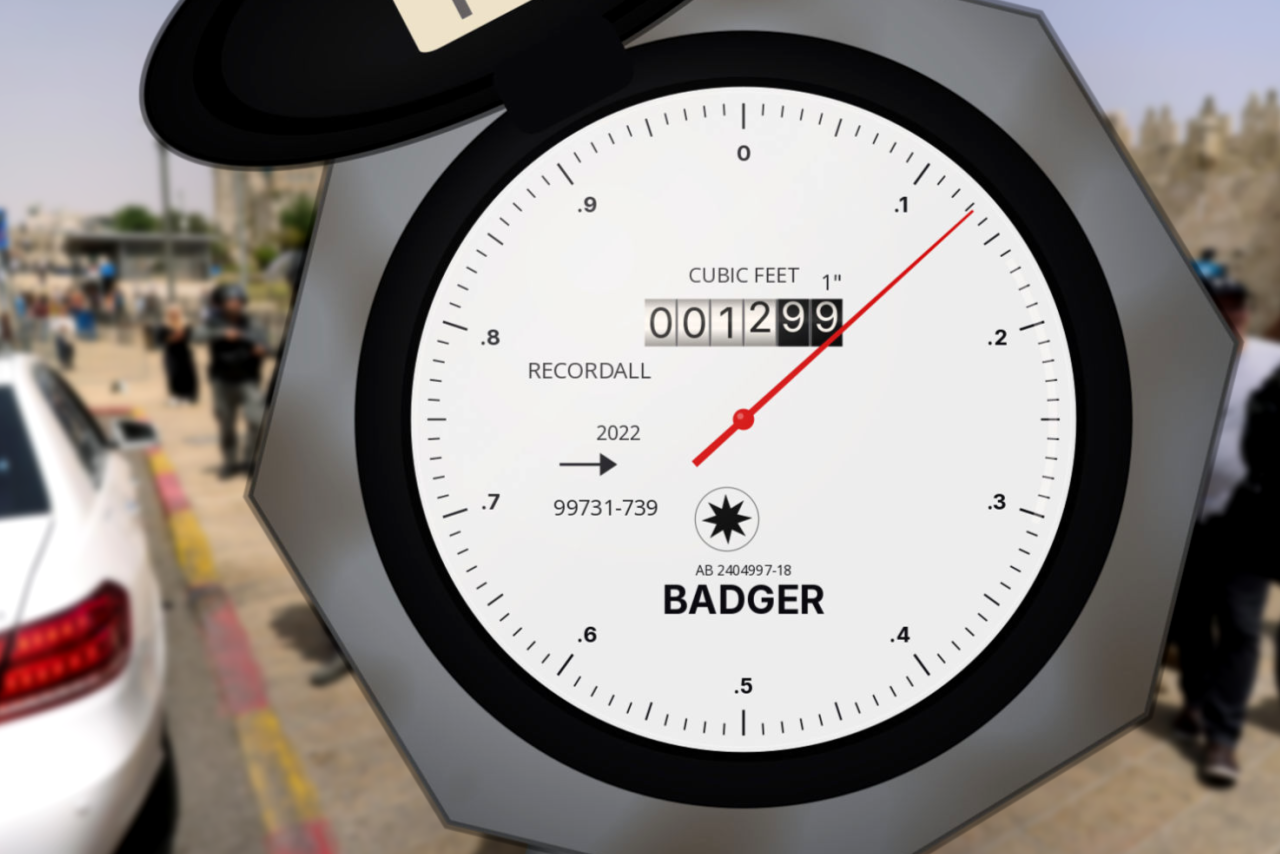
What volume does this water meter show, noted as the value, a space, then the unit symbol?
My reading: 1299.13 ft³
